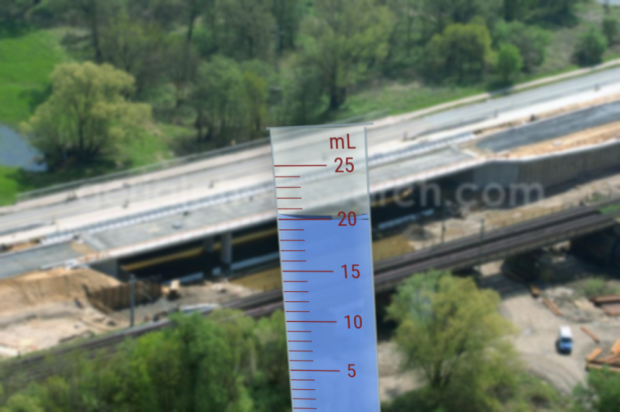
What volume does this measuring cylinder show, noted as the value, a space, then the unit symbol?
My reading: 20 mL
